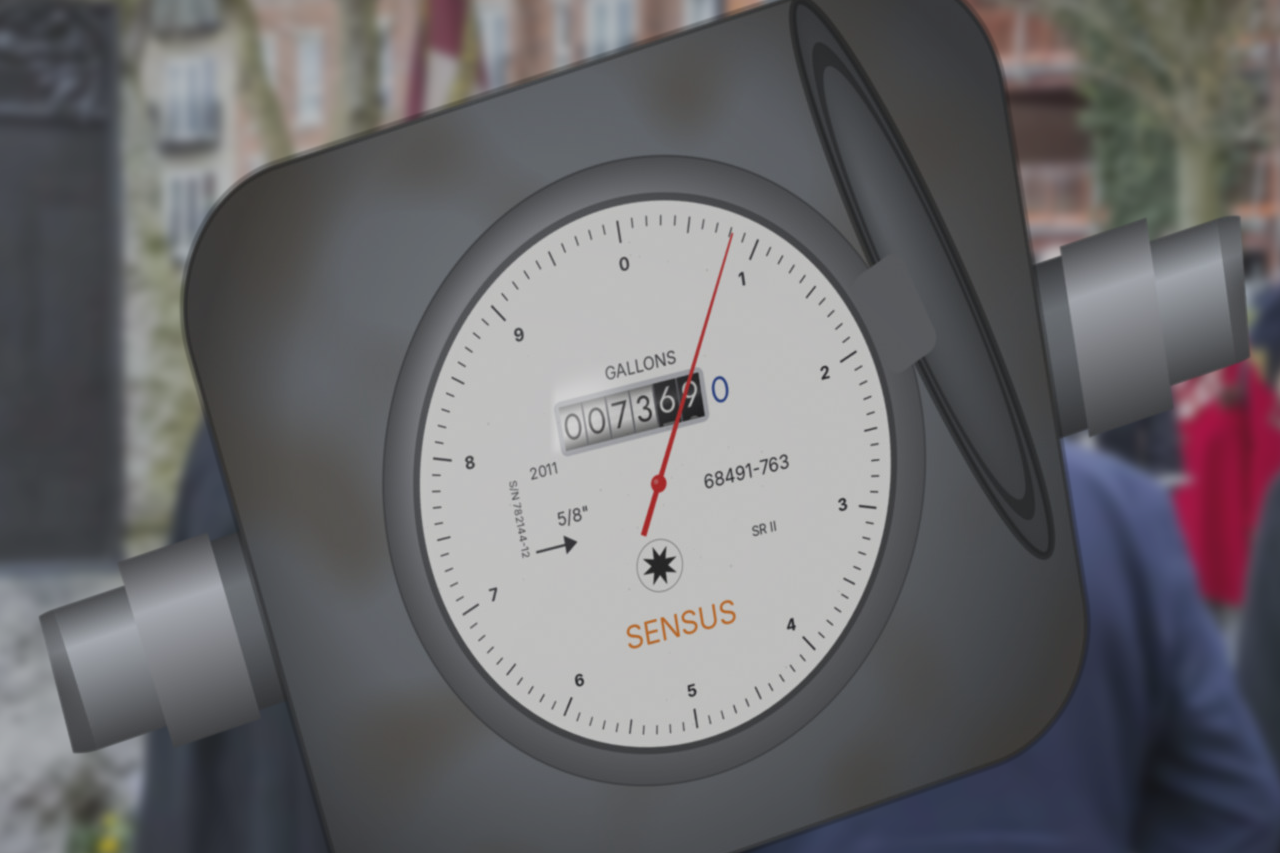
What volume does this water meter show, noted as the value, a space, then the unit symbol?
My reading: 73690.8 gal
